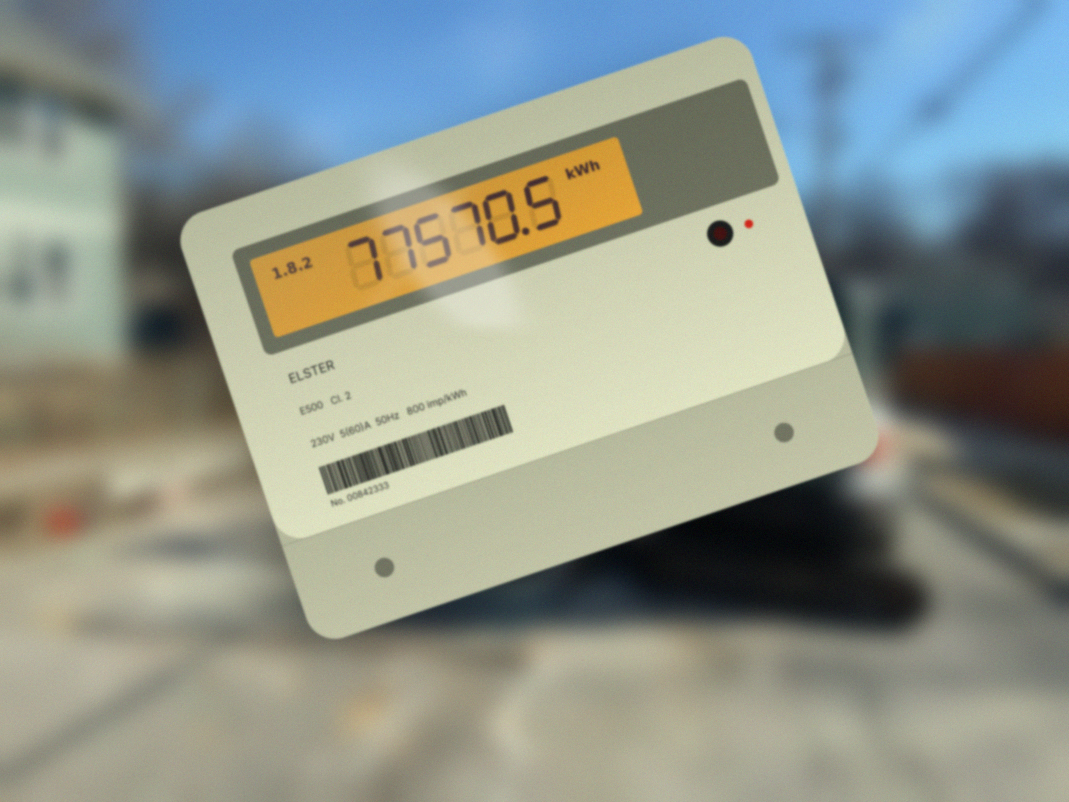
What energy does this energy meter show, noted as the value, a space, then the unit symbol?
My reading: 77570.5 kWh
